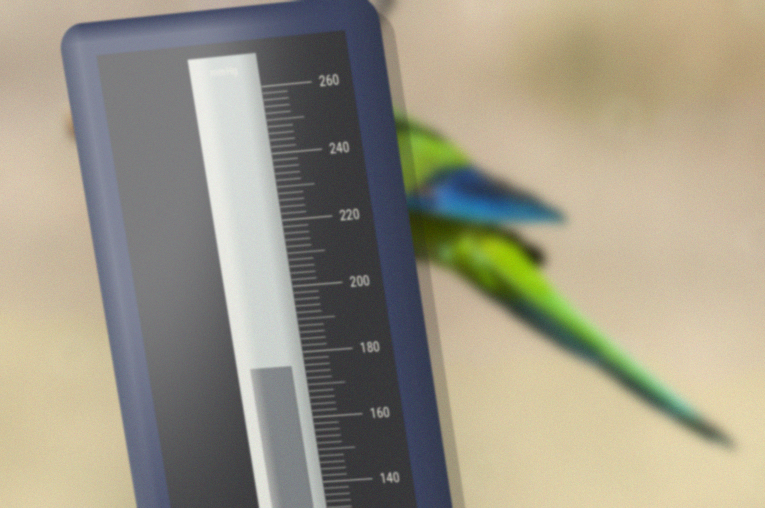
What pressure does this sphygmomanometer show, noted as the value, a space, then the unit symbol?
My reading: 176 mmHg
